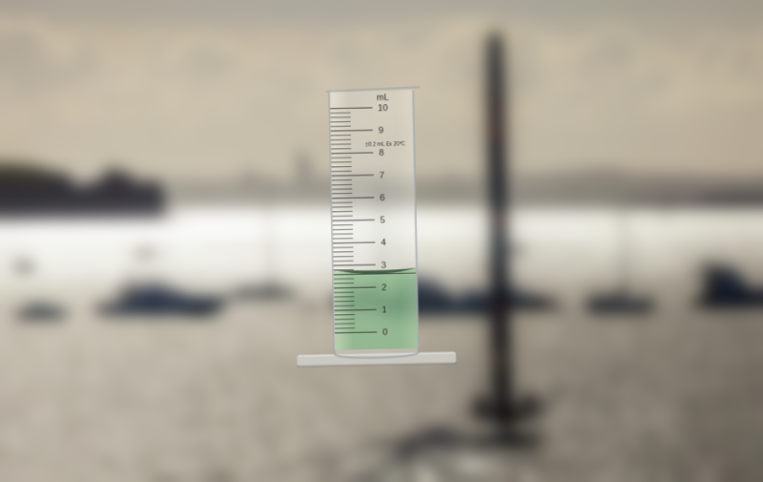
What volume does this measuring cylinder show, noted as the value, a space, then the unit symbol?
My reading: 2.6 mL
